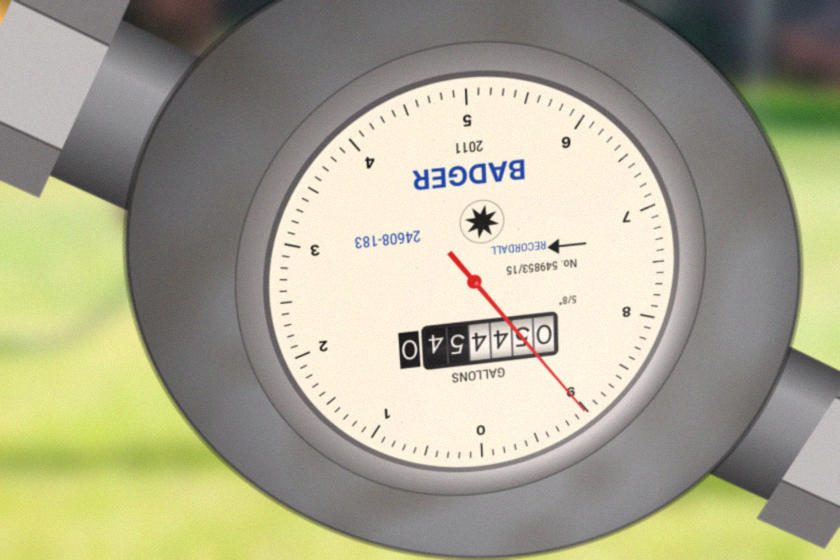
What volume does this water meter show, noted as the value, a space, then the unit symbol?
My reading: 544539.0 gal
